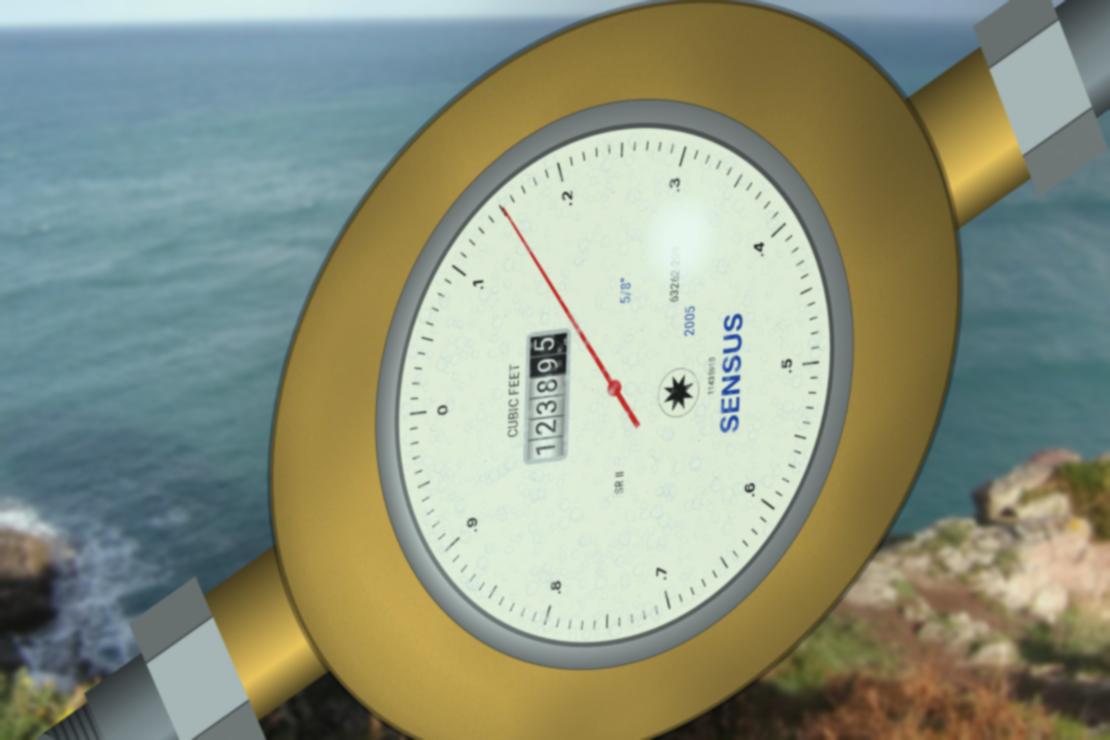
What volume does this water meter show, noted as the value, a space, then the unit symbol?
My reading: 123895.15 ft³
